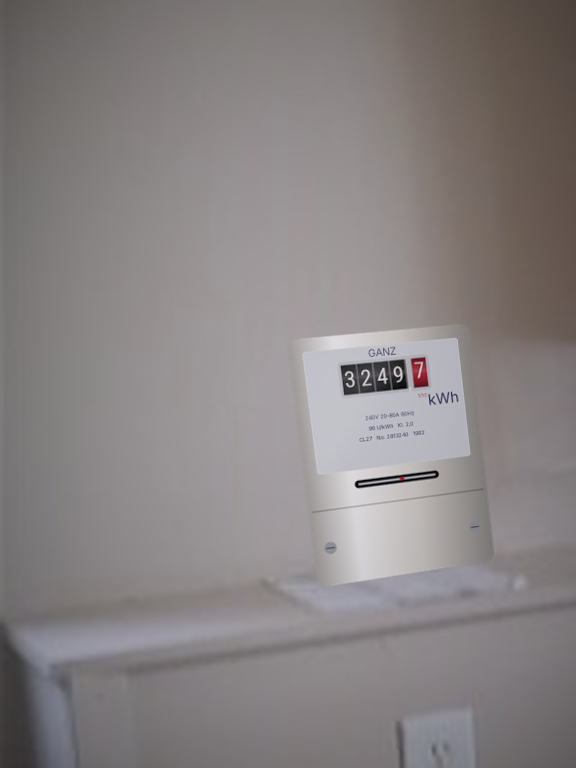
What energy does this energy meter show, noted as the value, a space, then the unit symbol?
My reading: 3249.7 kWh
